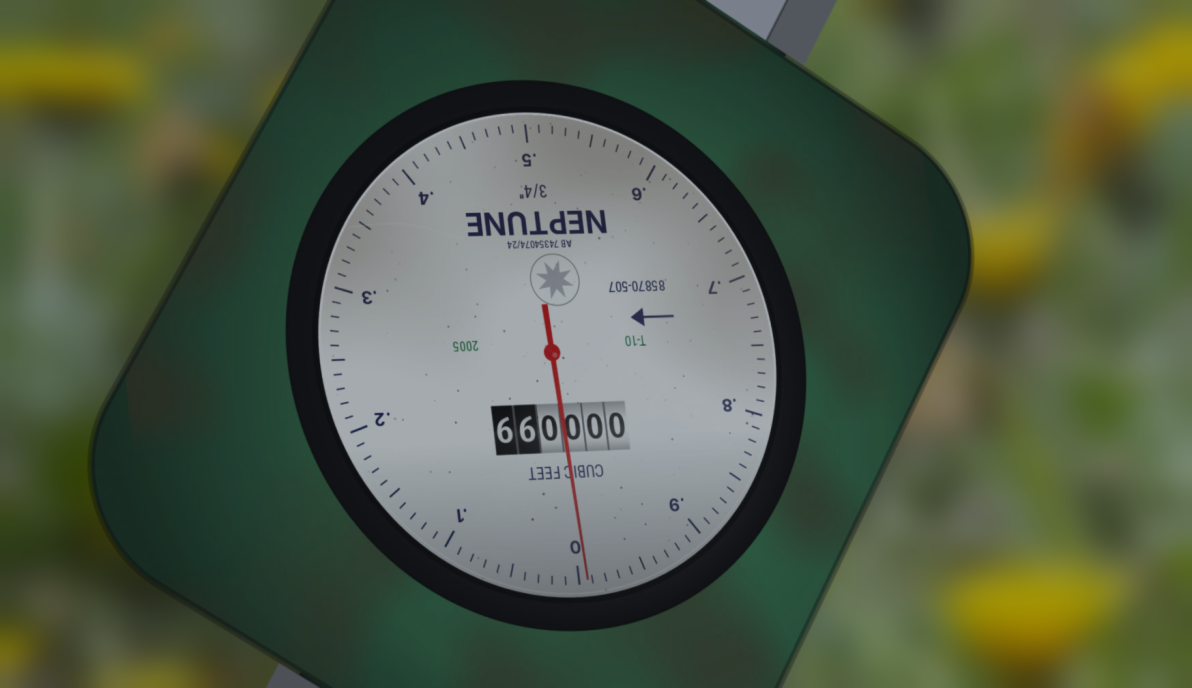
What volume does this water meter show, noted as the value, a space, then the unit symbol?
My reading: 98.99 ft³
